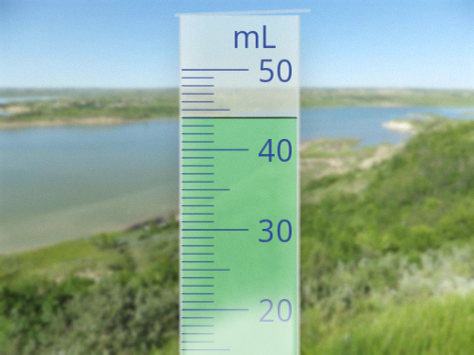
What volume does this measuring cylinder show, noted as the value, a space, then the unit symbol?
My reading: 44 mL
